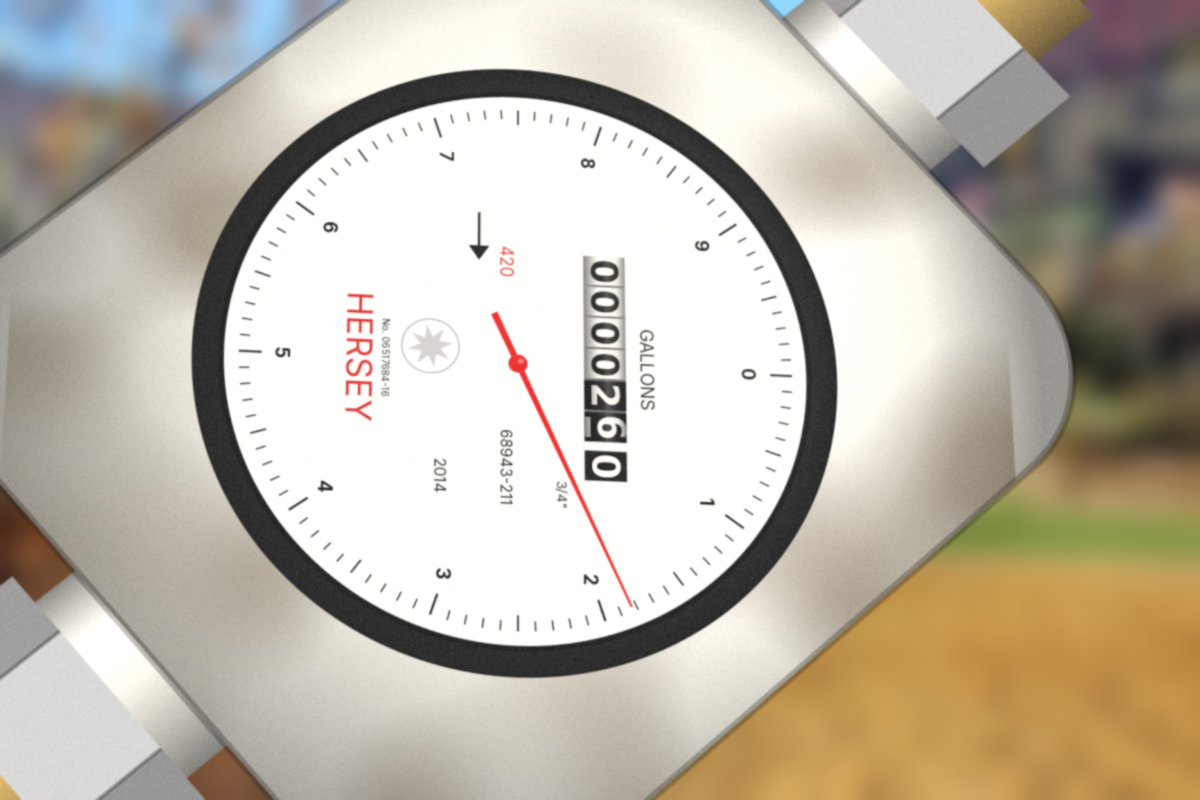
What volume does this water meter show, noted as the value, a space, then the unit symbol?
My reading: 261.8 gal
